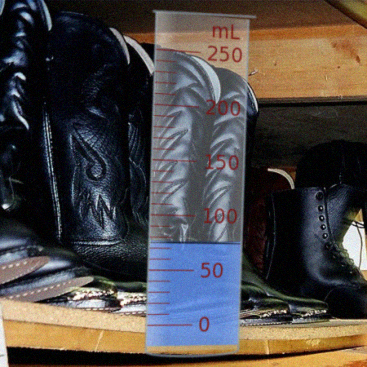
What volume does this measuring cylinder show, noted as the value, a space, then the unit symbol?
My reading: 75 mL
